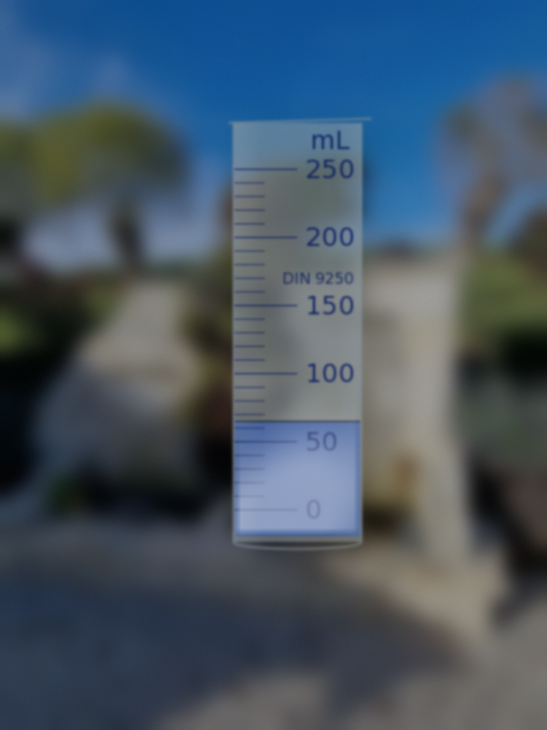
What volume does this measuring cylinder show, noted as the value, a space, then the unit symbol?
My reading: 65 mL
